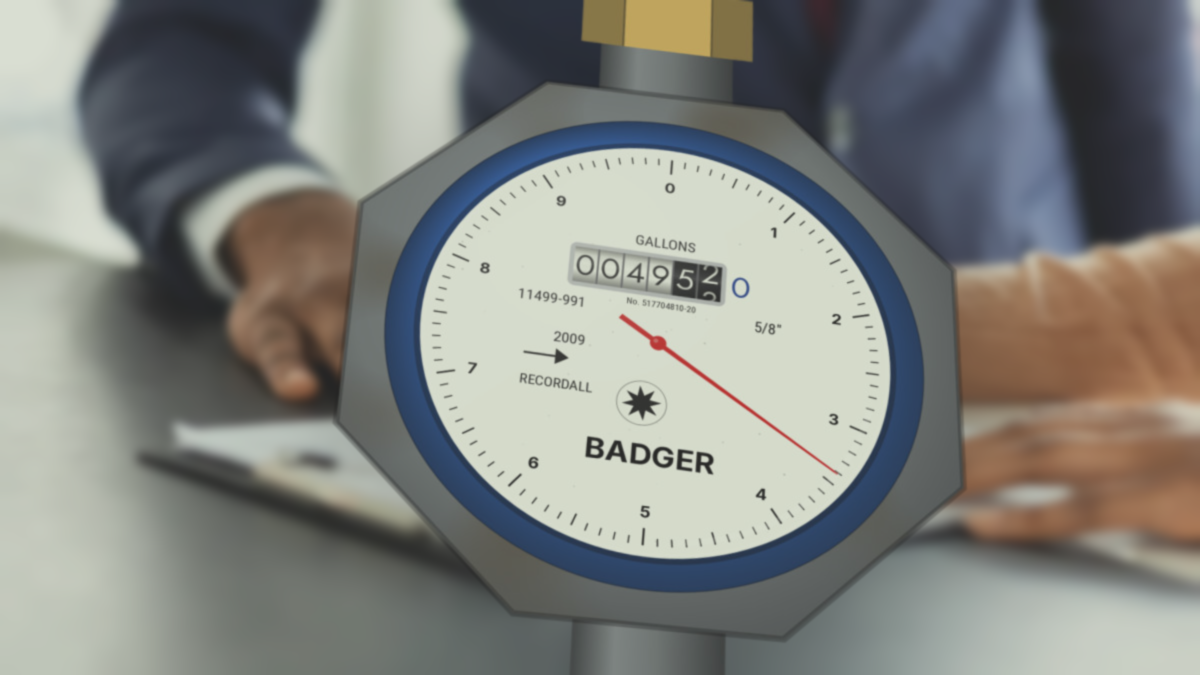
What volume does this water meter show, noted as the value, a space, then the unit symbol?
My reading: 49523.4 gal
